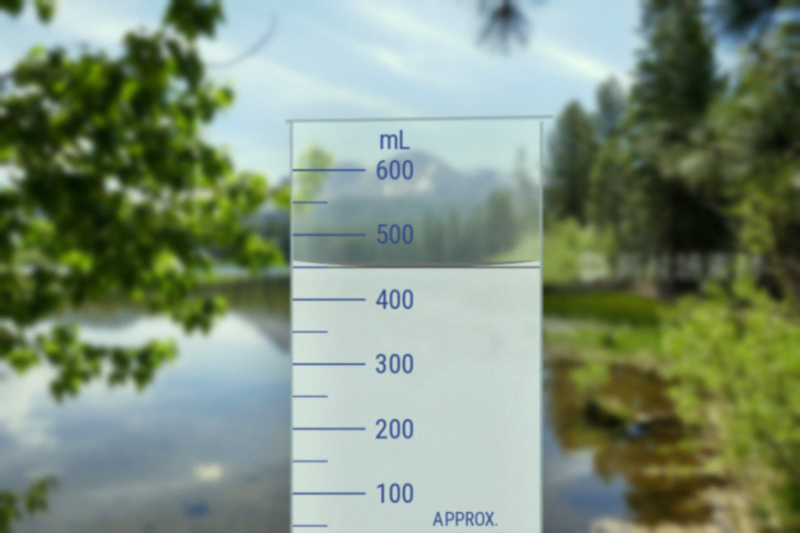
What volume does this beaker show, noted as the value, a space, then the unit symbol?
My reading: 450 mL
